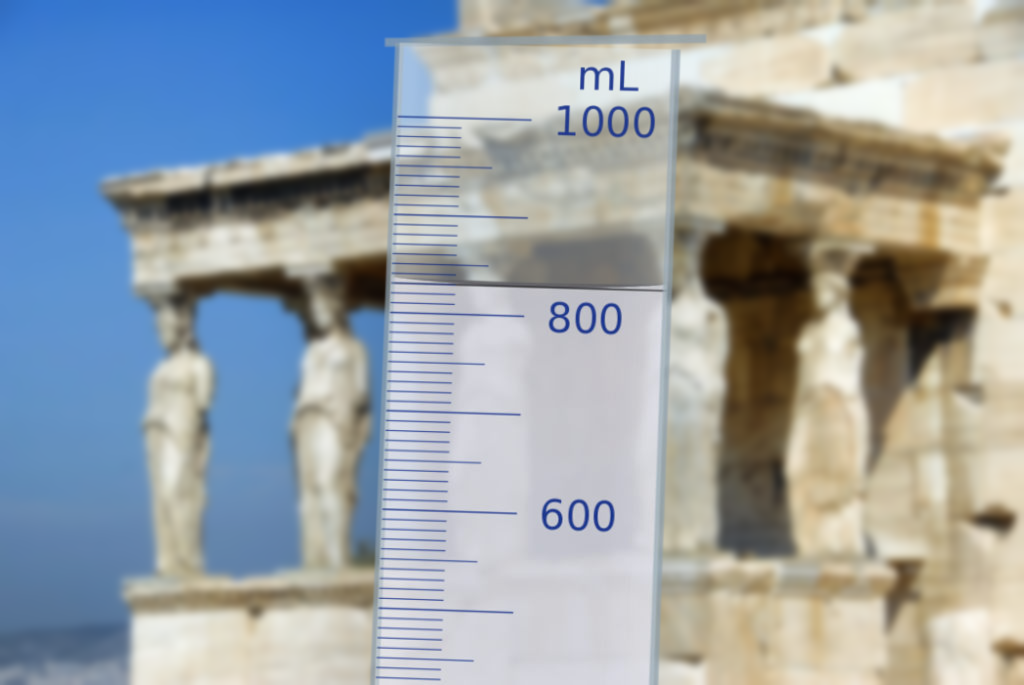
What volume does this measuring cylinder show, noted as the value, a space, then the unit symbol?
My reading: 830 mL
